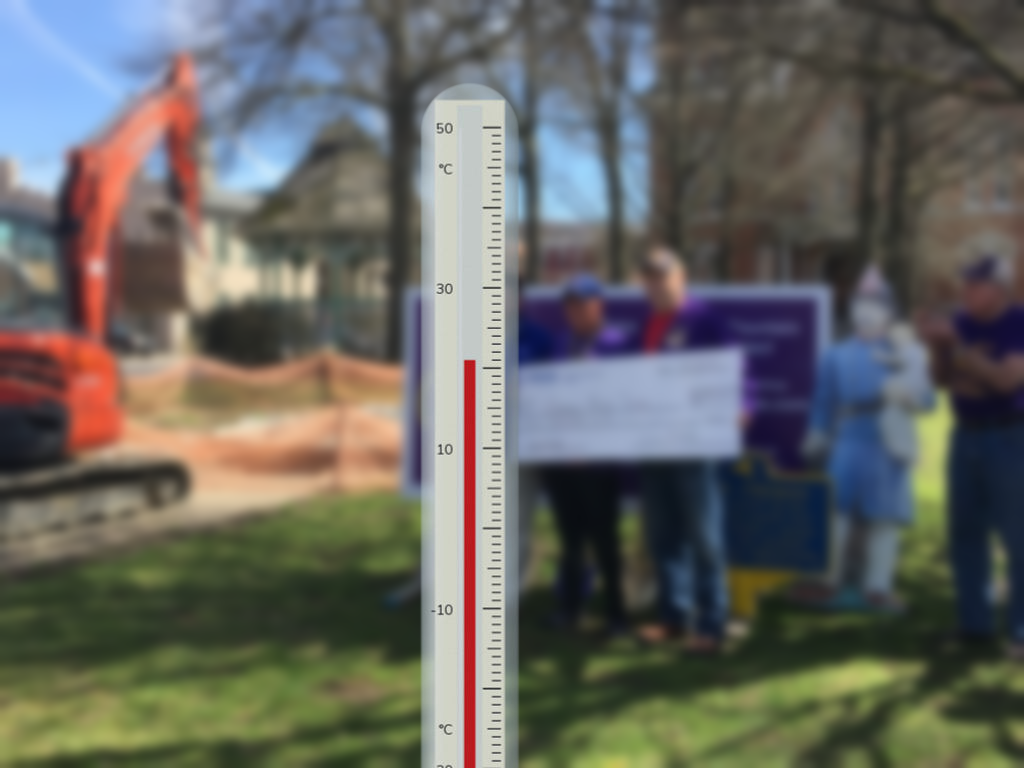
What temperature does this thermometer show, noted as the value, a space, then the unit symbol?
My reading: 21 °C
